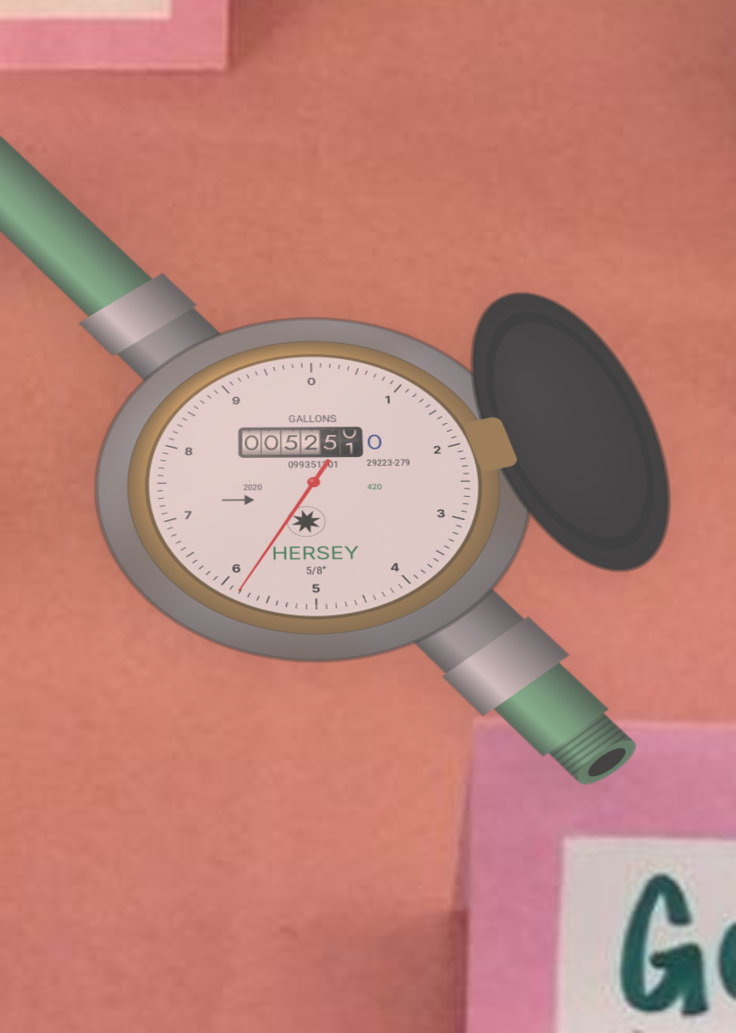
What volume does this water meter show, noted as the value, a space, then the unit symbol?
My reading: 52505.8 gal
